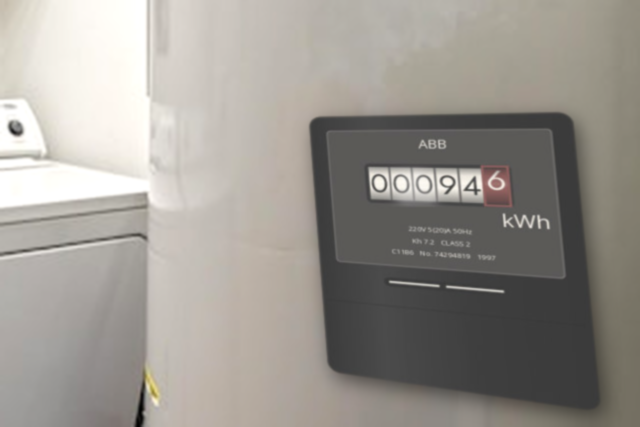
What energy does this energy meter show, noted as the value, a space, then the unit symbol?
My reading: 94.6 kWh
